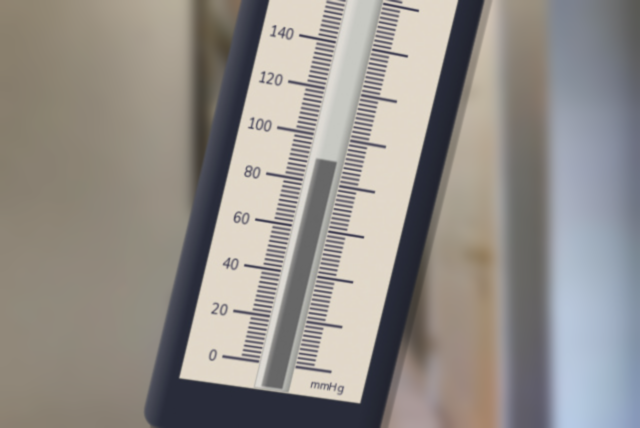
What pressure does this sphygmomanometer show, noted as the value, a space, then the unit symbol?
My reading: 90 mmHg
